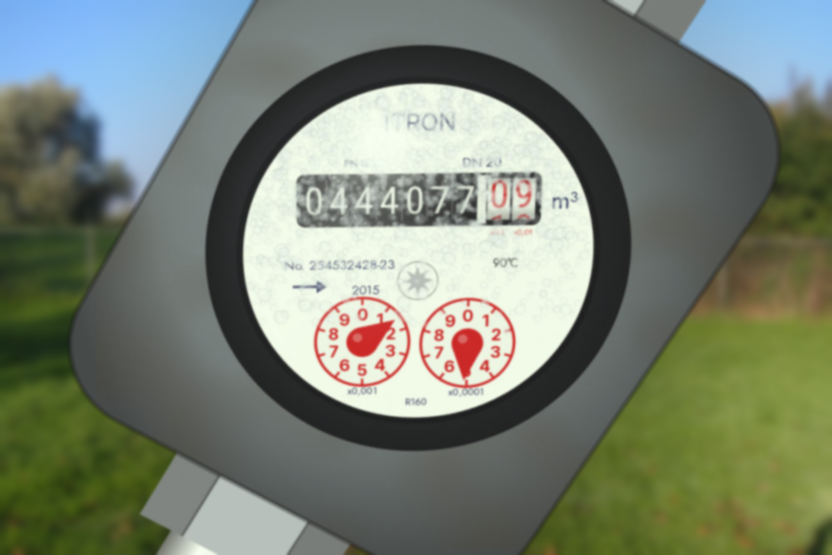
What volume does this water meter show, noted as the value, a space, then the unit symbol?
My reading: 444077.0915 m³
